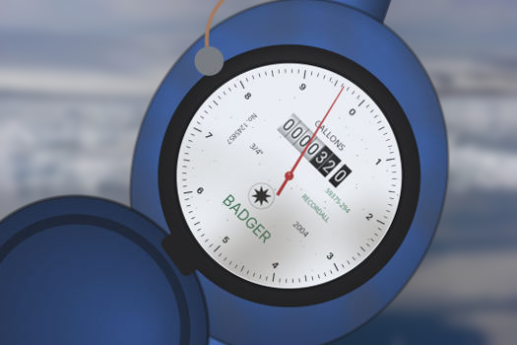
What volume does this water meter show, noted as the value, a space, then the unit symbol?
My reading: 319.6 gal
